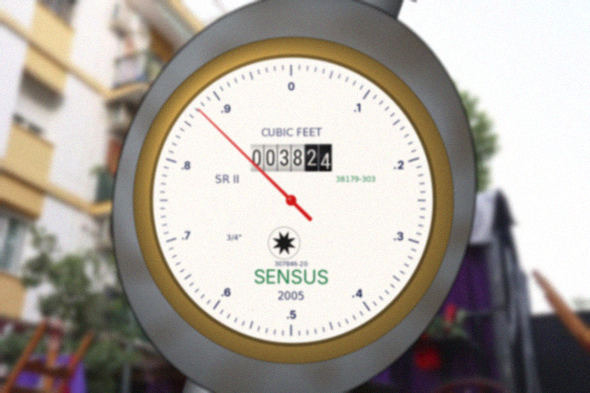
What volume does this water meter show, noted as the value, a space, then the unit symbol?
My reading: 3823.87 ft³
